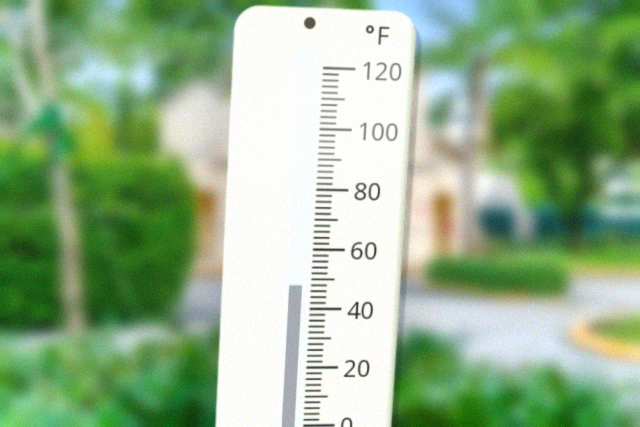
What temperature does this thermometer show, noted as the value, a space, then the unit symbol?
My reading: 48 °F
